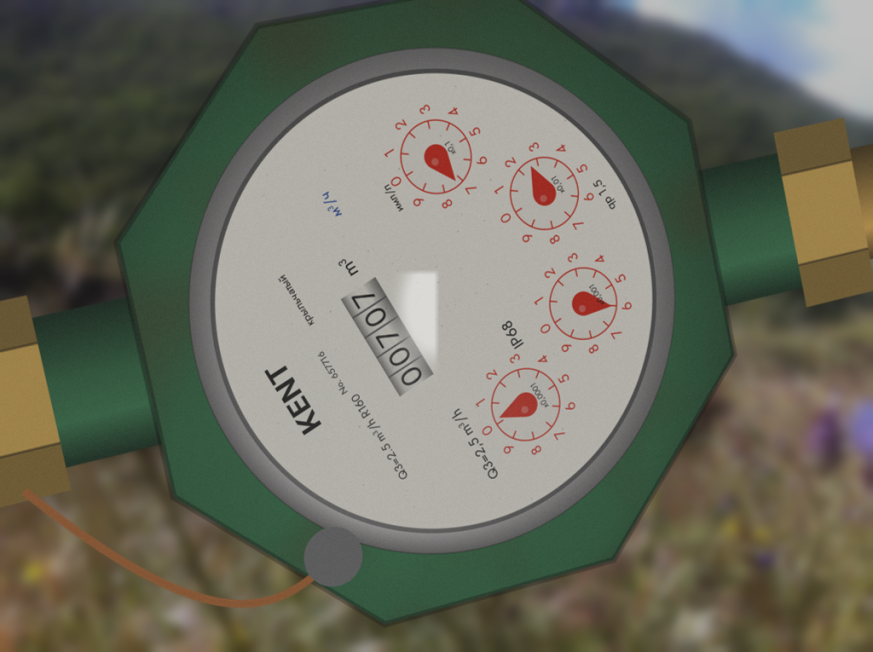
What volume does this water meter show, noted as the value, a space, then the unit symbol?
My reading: 707.7260 m³
